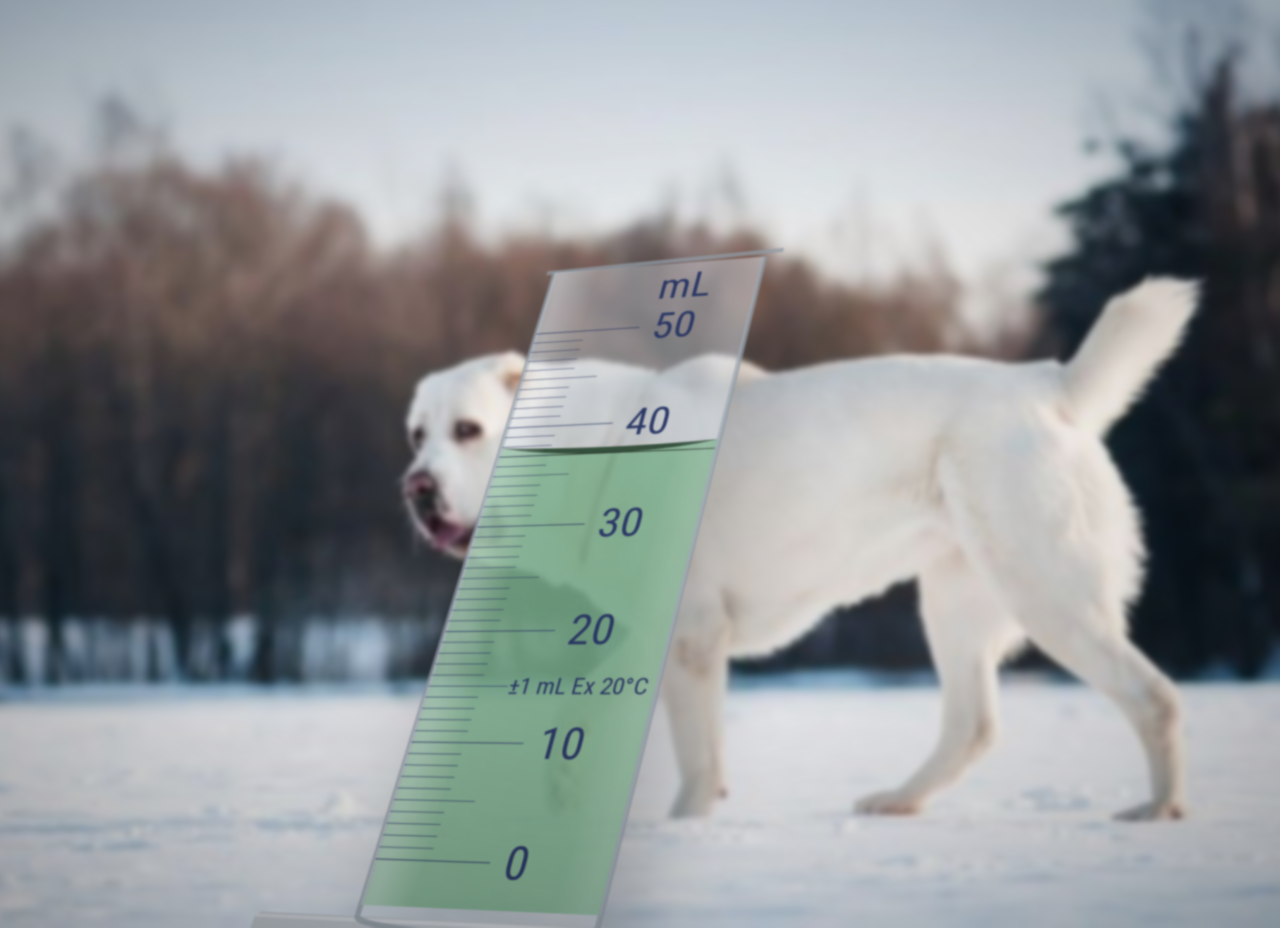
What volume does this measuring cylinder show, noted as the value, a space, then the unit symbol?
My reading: 37 mL
